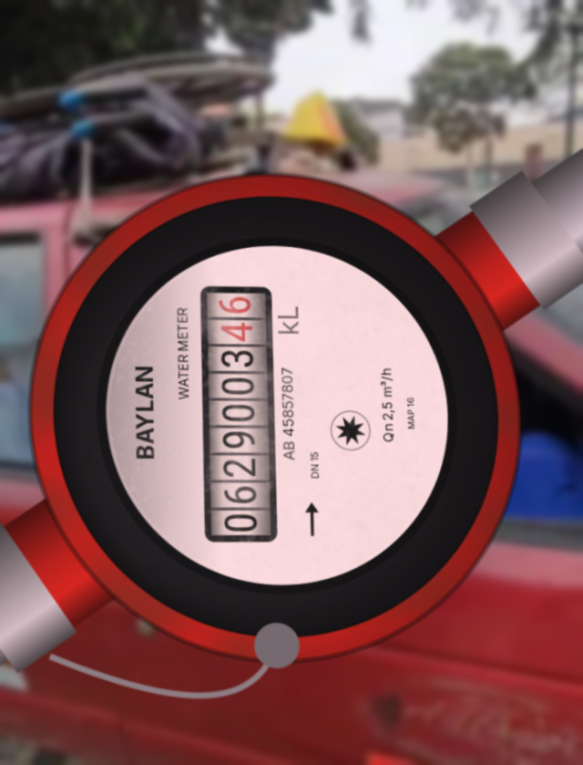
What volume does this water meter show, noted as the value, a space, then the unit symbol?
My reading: 629003.46 kL
